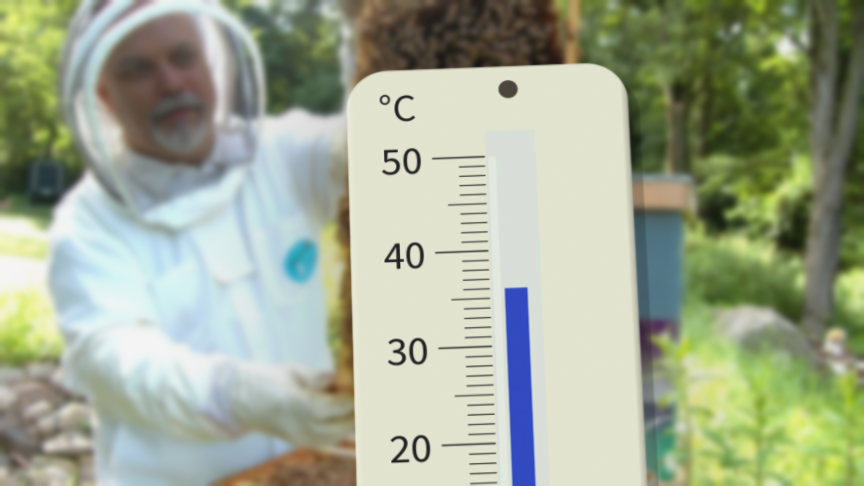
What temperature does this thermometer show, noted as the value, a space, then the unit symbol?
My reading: 36 °C
